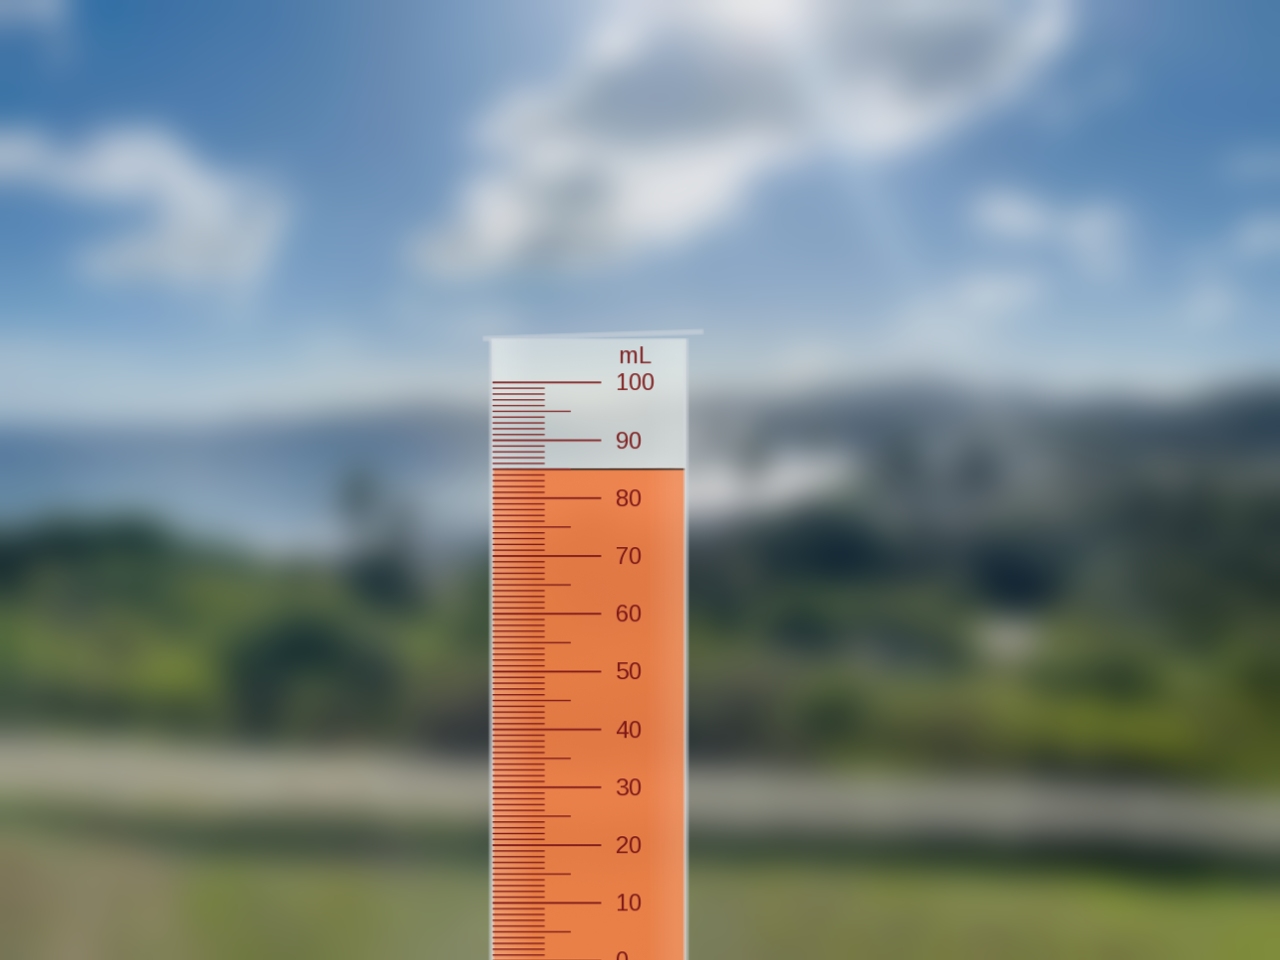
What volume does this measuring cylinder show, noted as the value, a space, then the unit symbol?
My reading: 85 mL
